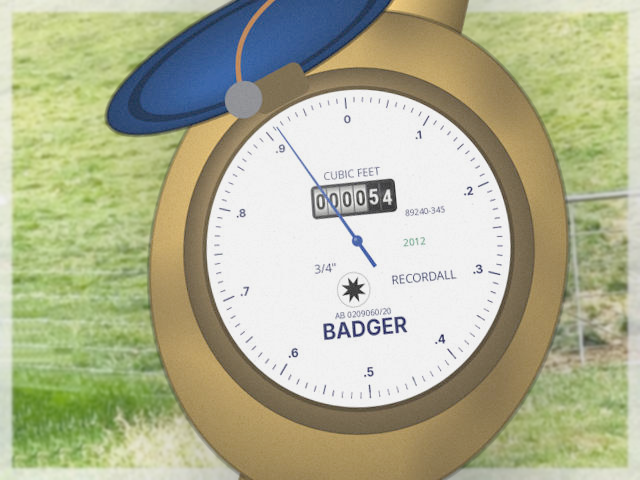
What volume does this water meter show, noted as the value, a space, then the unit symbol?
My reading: 53.91 ft³
